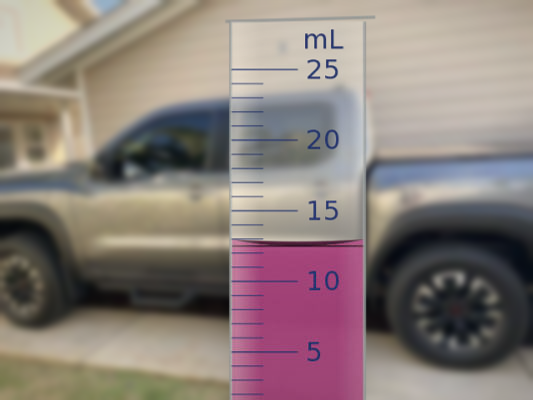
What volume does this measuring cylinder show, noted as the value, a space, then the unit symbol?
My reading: 12.5 mL
